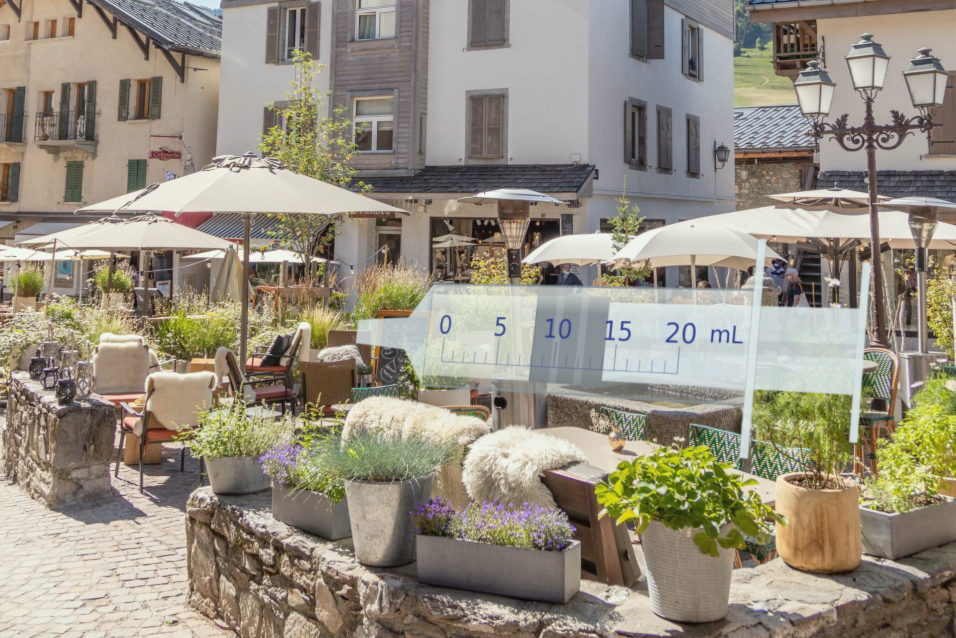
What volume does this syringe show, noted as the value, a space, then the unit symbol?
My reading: 8 mL
